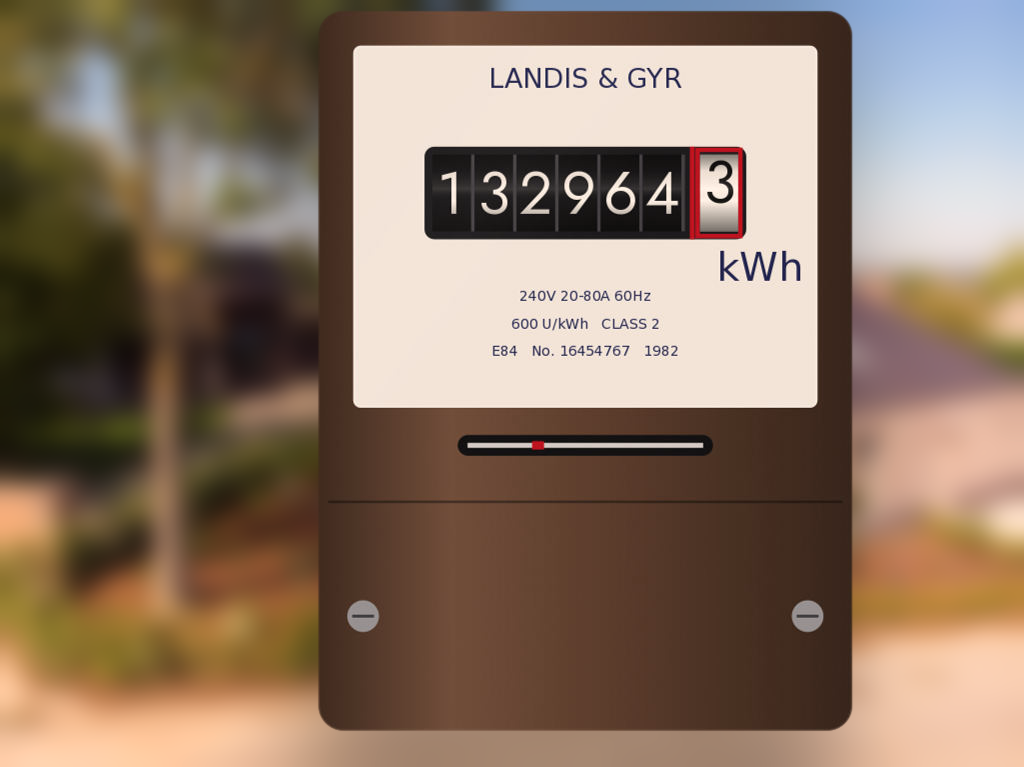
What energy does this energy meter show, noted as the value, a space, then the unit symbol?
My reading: 132964.3 kWh
